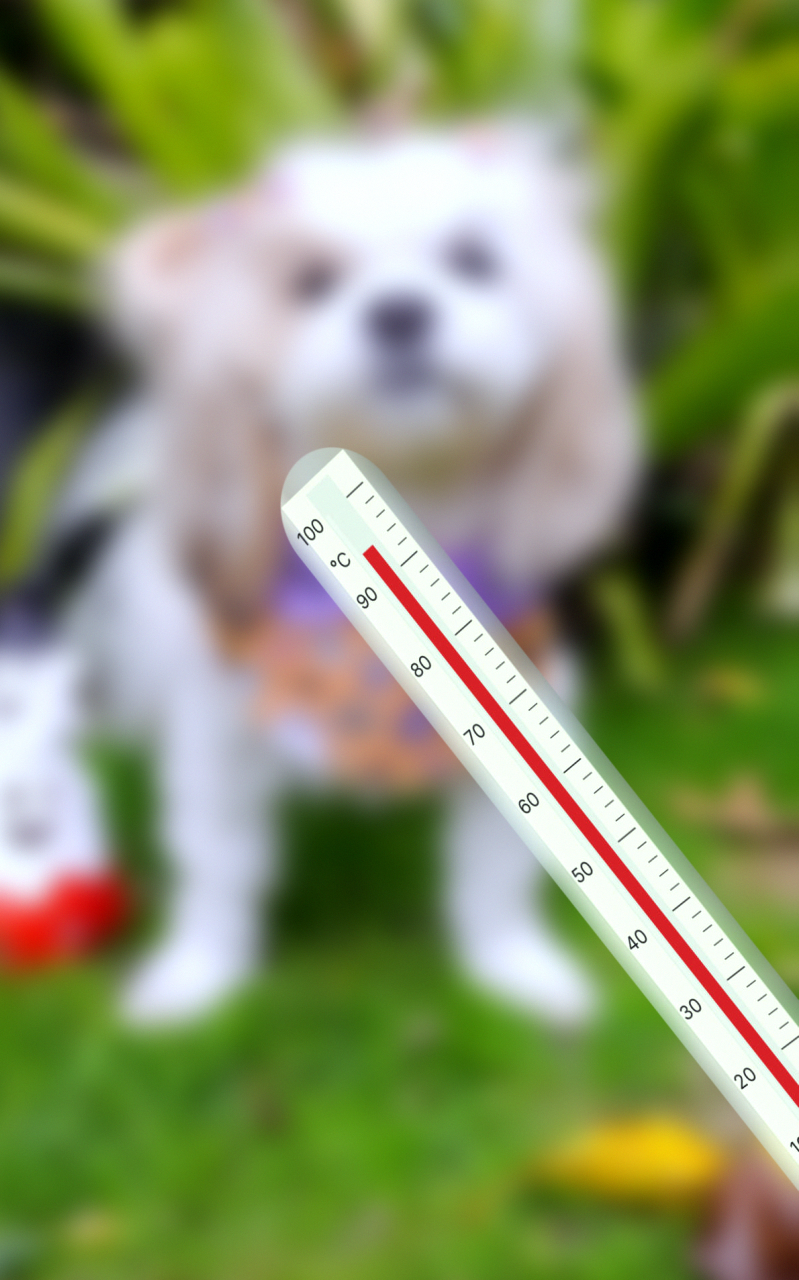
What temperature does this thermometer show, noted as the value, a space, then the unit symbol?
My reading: 94 °C
